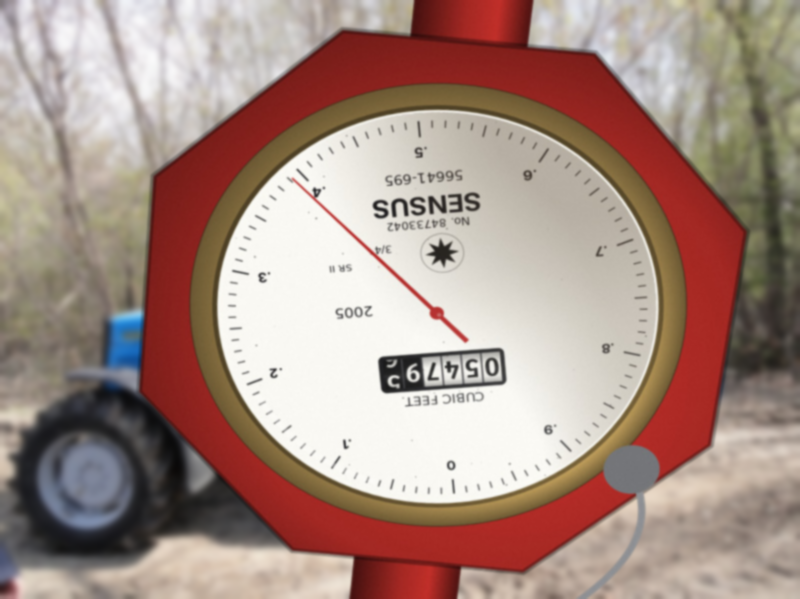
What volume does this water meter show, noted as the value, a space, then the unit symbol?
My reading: 54795.39 ft³
